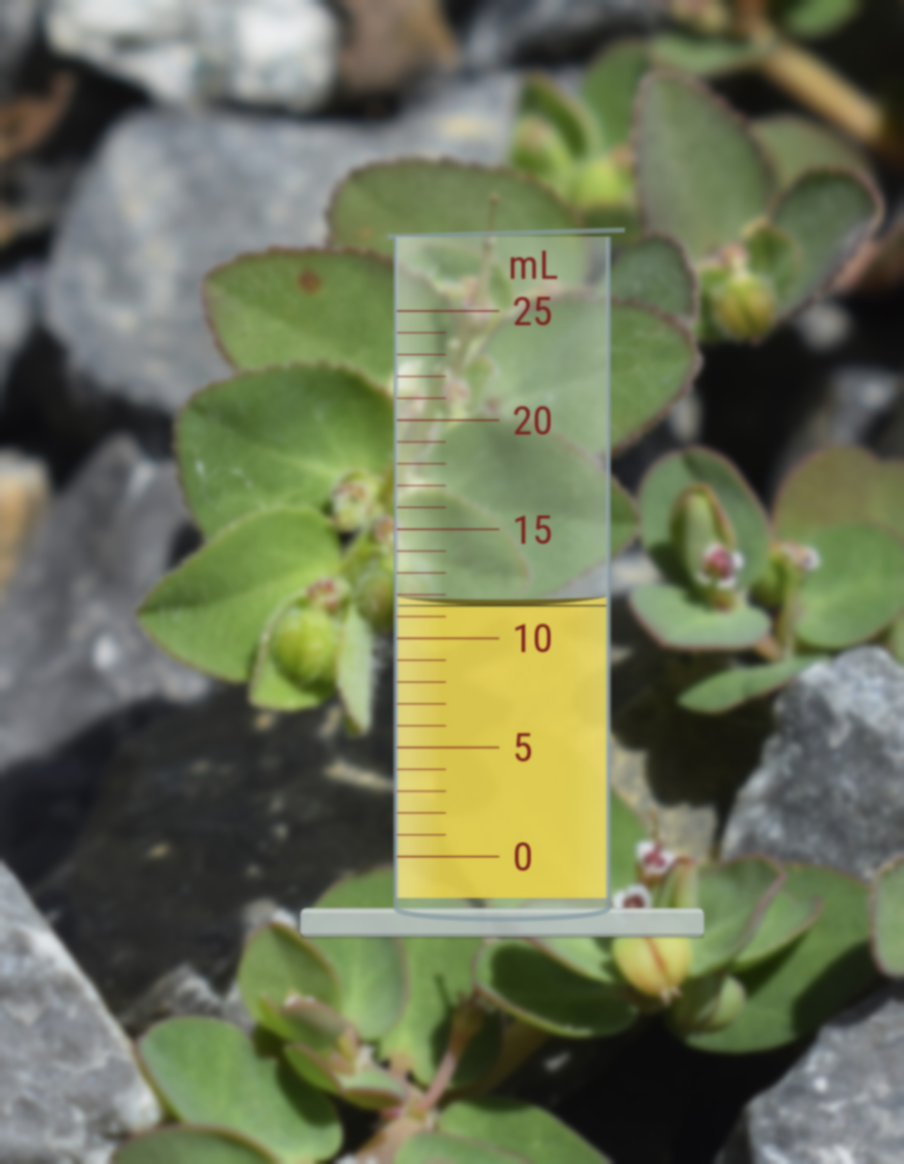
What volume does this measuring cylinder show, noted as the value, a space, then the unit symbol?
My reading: 11.5 mL
